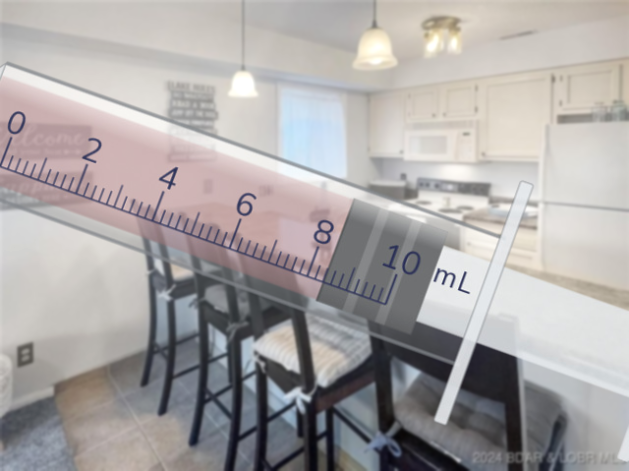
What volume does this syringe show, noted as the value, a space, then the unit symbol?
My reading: 8.4 mL
